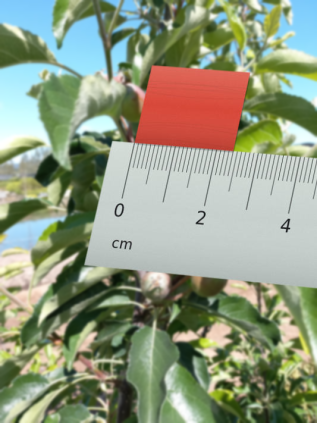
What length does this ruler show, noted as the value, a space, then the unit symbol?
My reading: 2.4 cm
